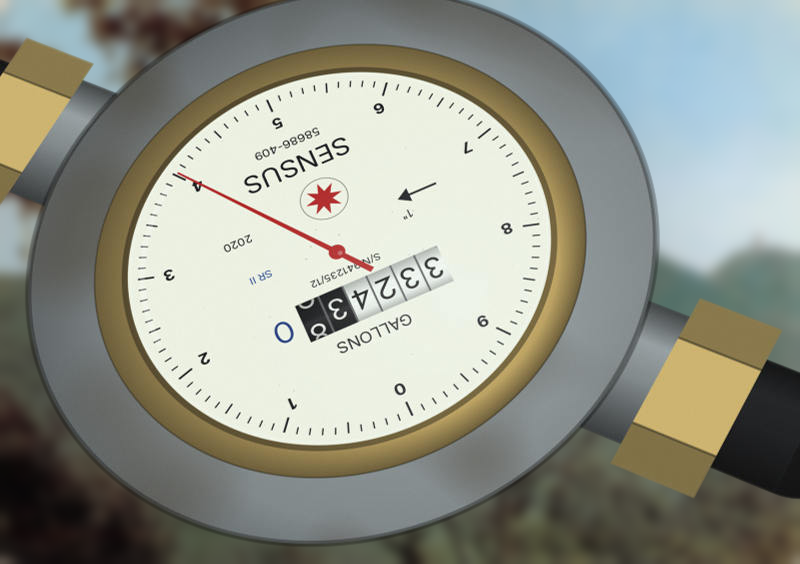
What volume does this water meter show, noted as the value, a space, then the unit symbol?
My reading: 3324384.0 gal
